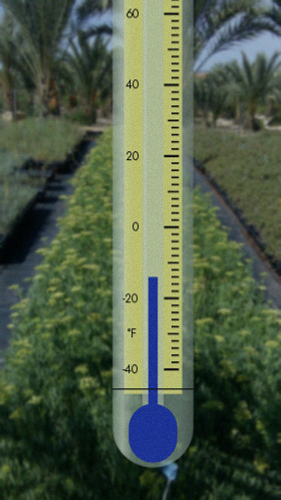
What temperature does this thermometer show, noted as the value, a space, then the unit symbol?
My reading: -14 °F
